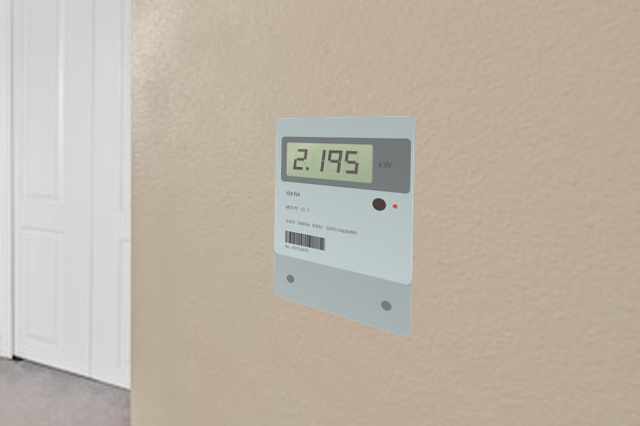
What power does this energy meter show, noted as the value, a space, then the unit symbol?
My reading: 2.195 kW
